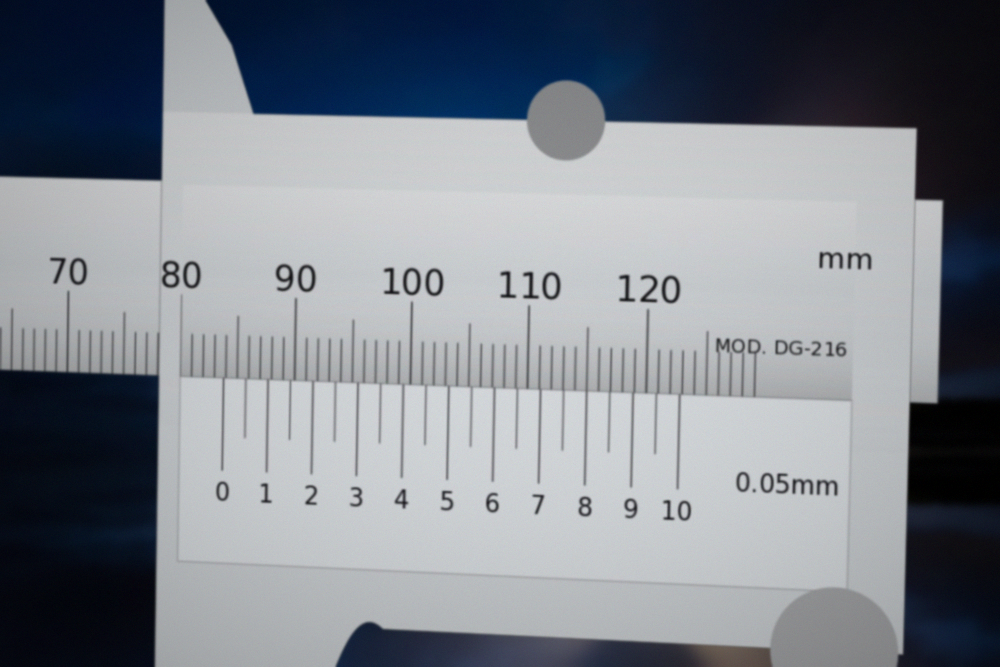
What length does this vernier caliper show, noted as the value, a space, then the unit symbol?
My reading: 83.8 mm
